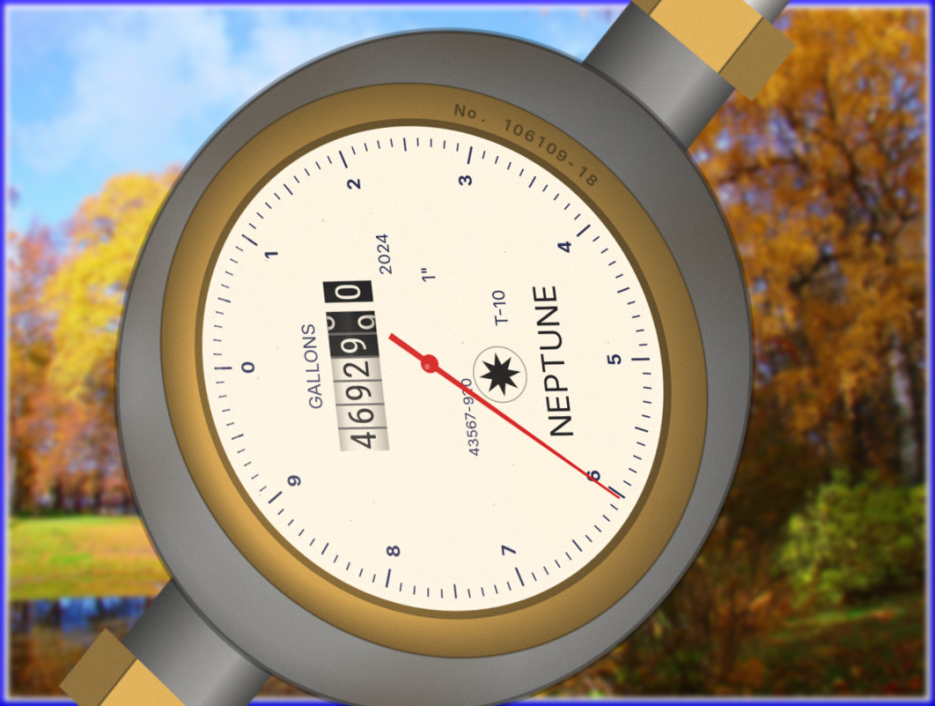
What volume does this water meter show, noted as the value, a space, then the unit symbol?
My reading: 4692986.0 gal
